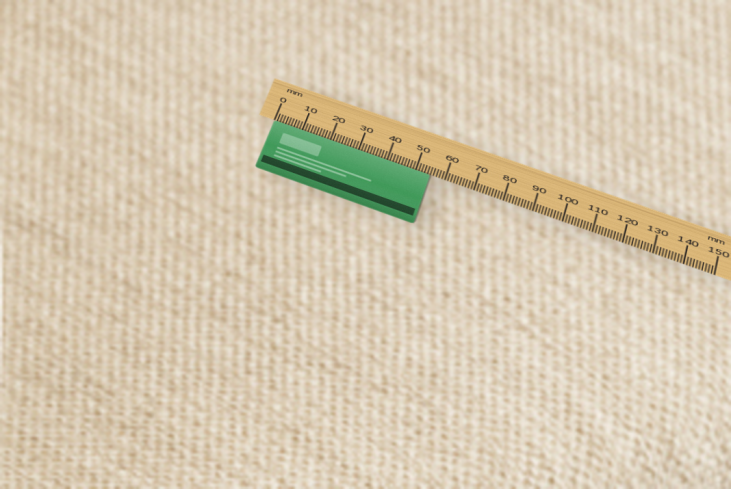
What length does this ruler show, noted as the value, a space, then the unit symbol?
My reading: 55 mm
